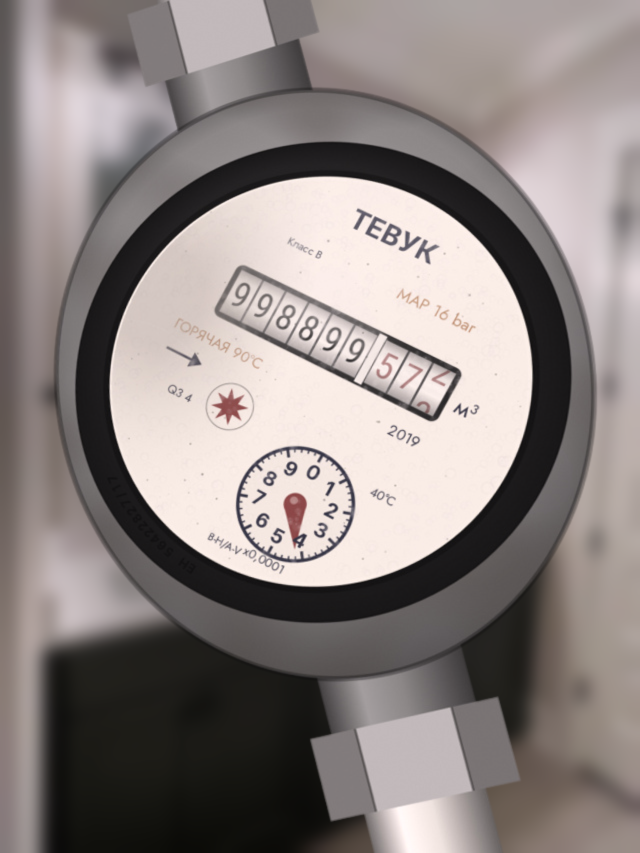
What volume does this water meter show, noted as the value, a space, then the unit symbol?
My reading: 998899.5724 m³
